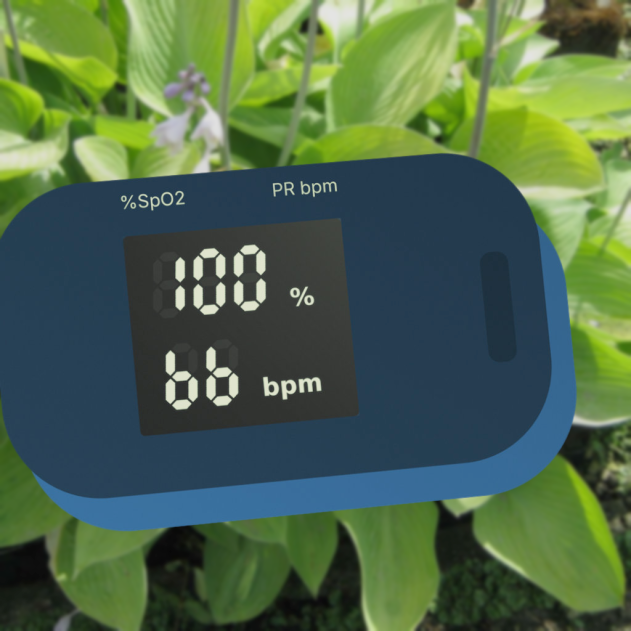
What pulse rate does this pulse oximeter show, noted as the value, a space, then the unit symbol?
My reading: 66 bpm
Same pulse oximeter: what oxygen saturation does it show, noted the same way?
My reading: 100 %
